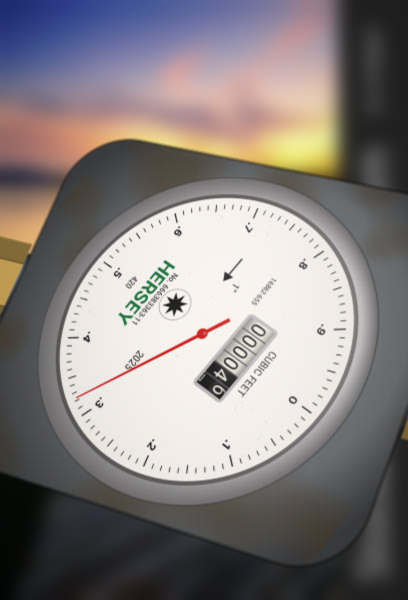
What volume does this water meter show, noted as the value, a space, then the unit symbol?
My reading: 46.32 ft³
